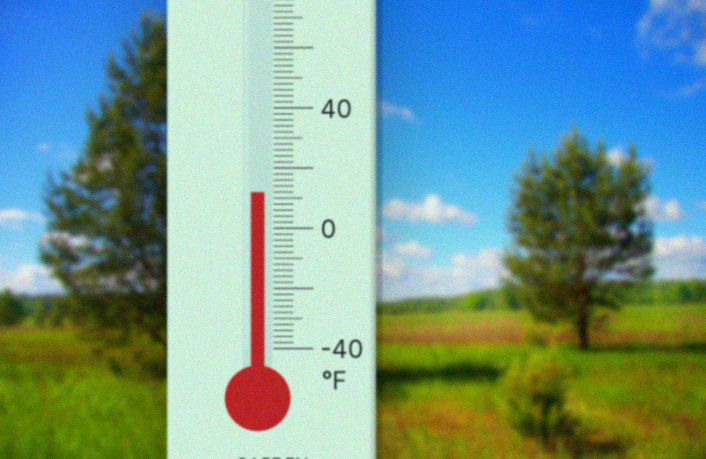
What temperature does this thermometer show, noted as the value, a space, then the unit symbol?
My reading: 12 °F
